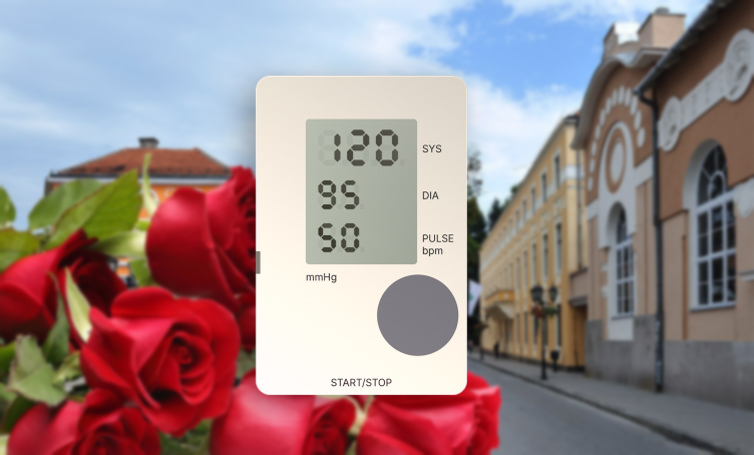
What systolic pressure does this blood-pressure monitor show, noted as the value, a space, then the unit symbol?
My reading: 120 mmHg
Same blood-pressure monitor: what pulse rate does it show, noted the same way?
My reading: 50 bpm
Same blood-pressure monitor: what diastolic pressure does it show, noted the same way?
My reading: 95 mmHg
